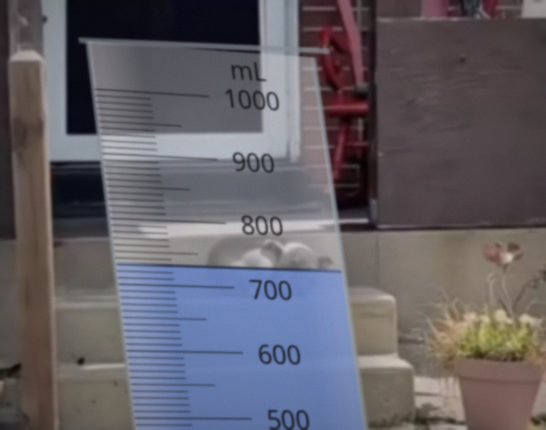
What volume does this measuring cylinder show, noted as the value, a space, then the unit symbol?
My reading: 730 mL
